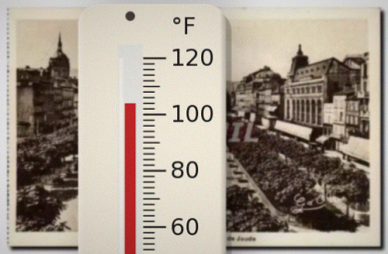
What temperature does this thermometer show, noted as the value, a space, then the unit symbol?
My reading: 104 °F
